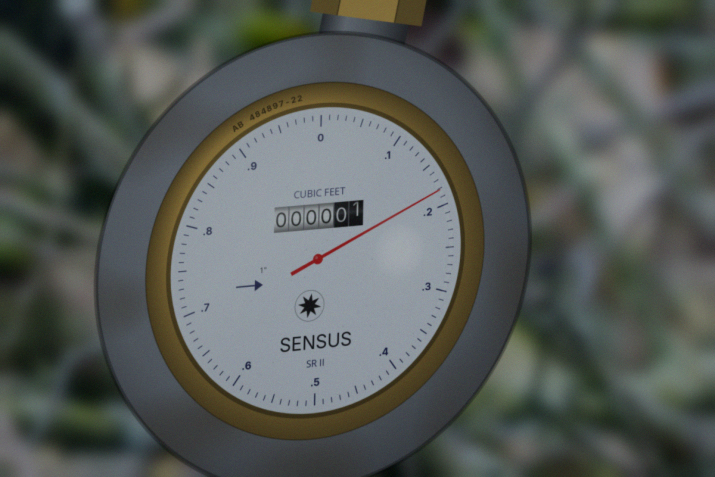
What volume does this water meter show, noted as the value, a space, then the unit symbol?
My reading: 1.18 ft³
